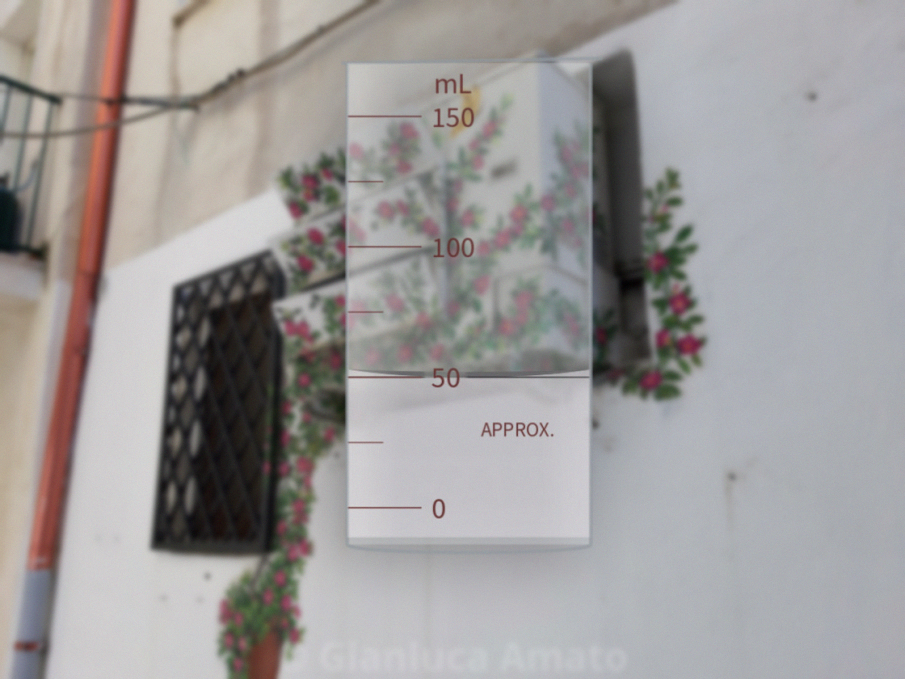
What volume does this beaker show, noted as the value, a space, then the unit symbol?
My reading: 50 mL
